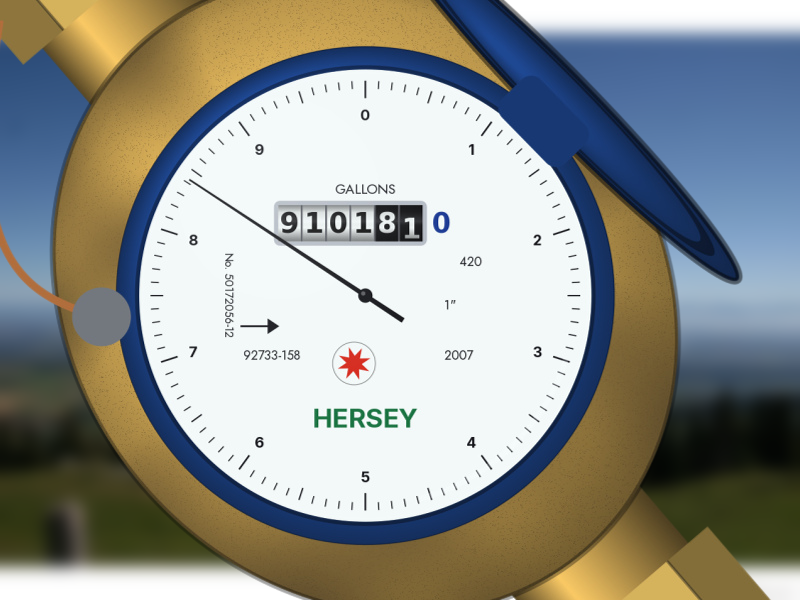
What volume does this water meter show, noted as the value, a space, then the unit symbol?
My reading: 9101808.4 gal
